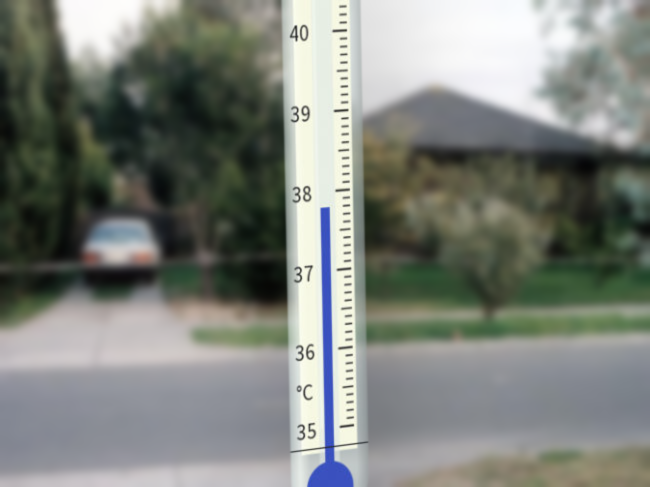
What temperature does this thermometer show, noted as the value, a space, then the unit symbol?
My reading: 37.8 °C
